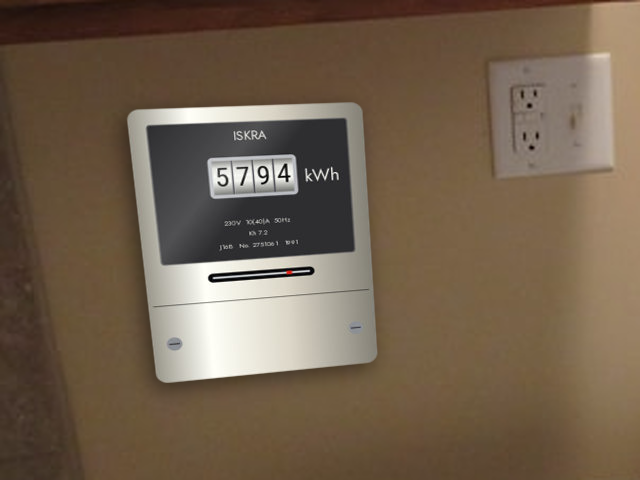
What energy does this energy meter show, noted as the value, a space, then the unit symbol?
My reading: 5794 kWh
